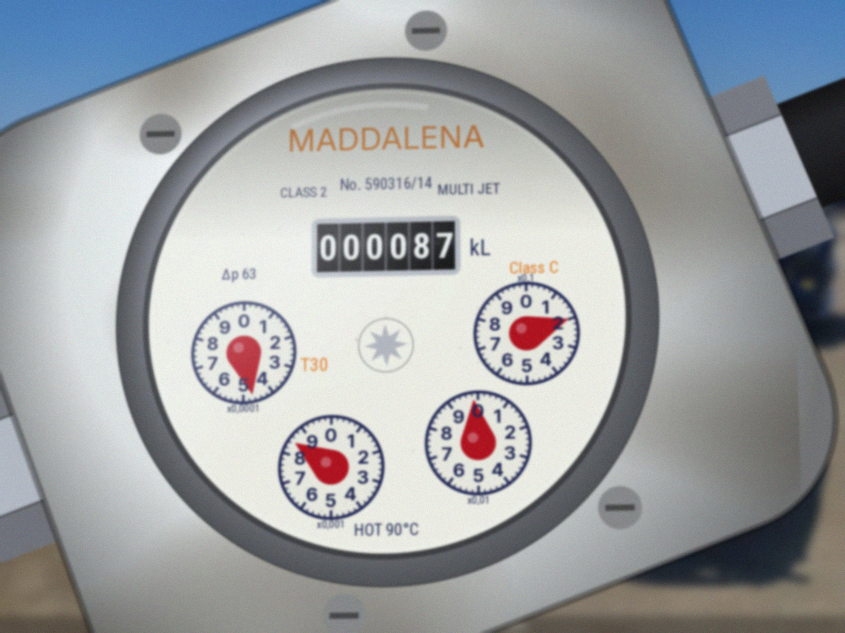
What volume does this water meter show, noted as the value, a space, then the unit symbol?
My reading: 87.1984 kL
